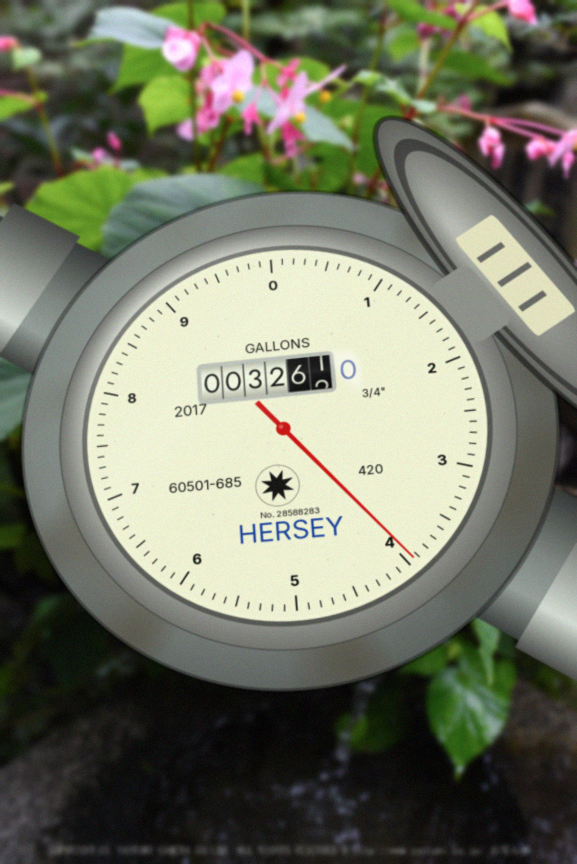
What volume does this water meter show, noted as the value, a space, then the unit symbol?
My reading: 32613.9 gal
